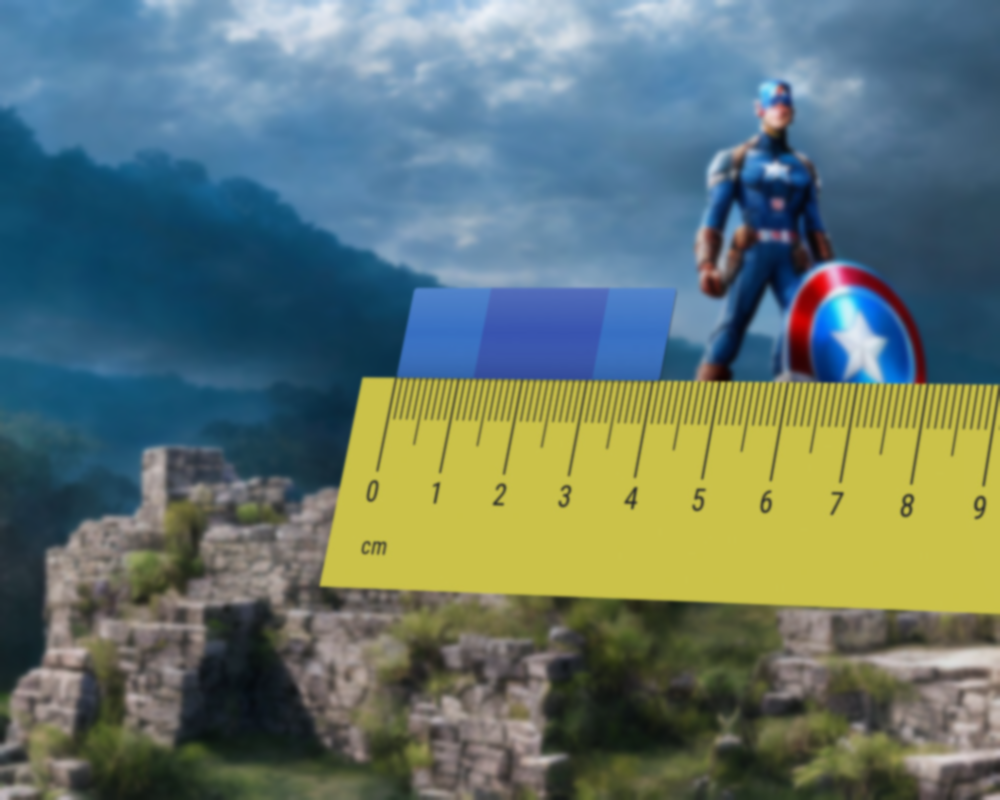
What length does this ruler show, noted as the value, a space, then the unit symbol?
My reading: 4.1 cm
